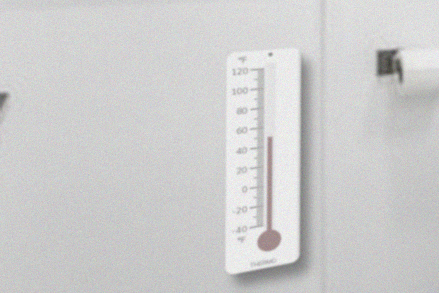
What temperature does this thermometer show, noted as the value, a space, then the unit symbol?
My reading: 50 °F
